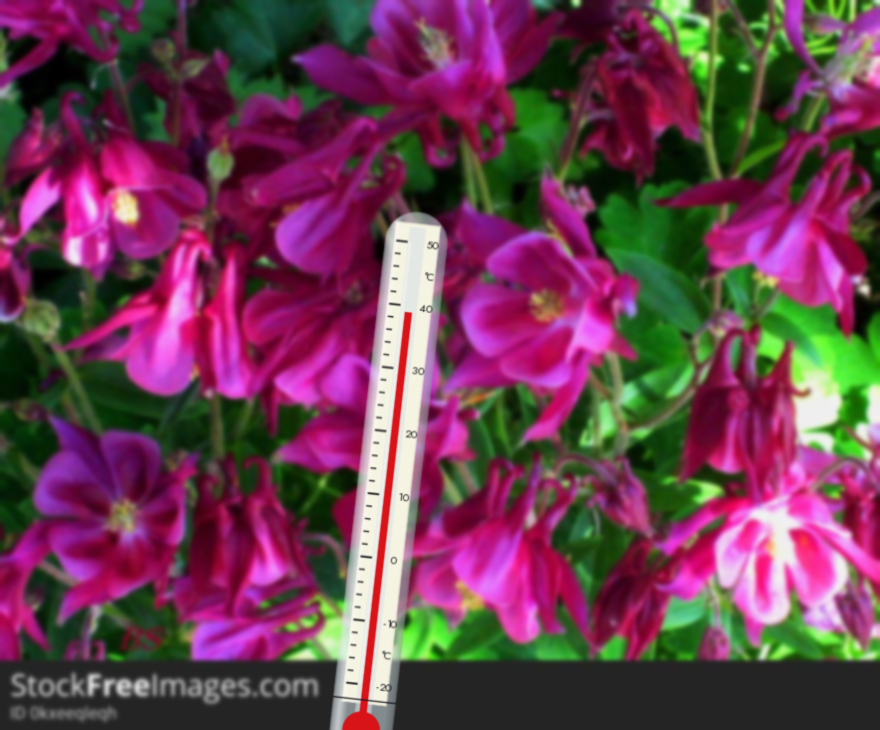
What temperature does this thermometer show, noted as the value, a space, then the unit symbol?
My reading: 39 °C
